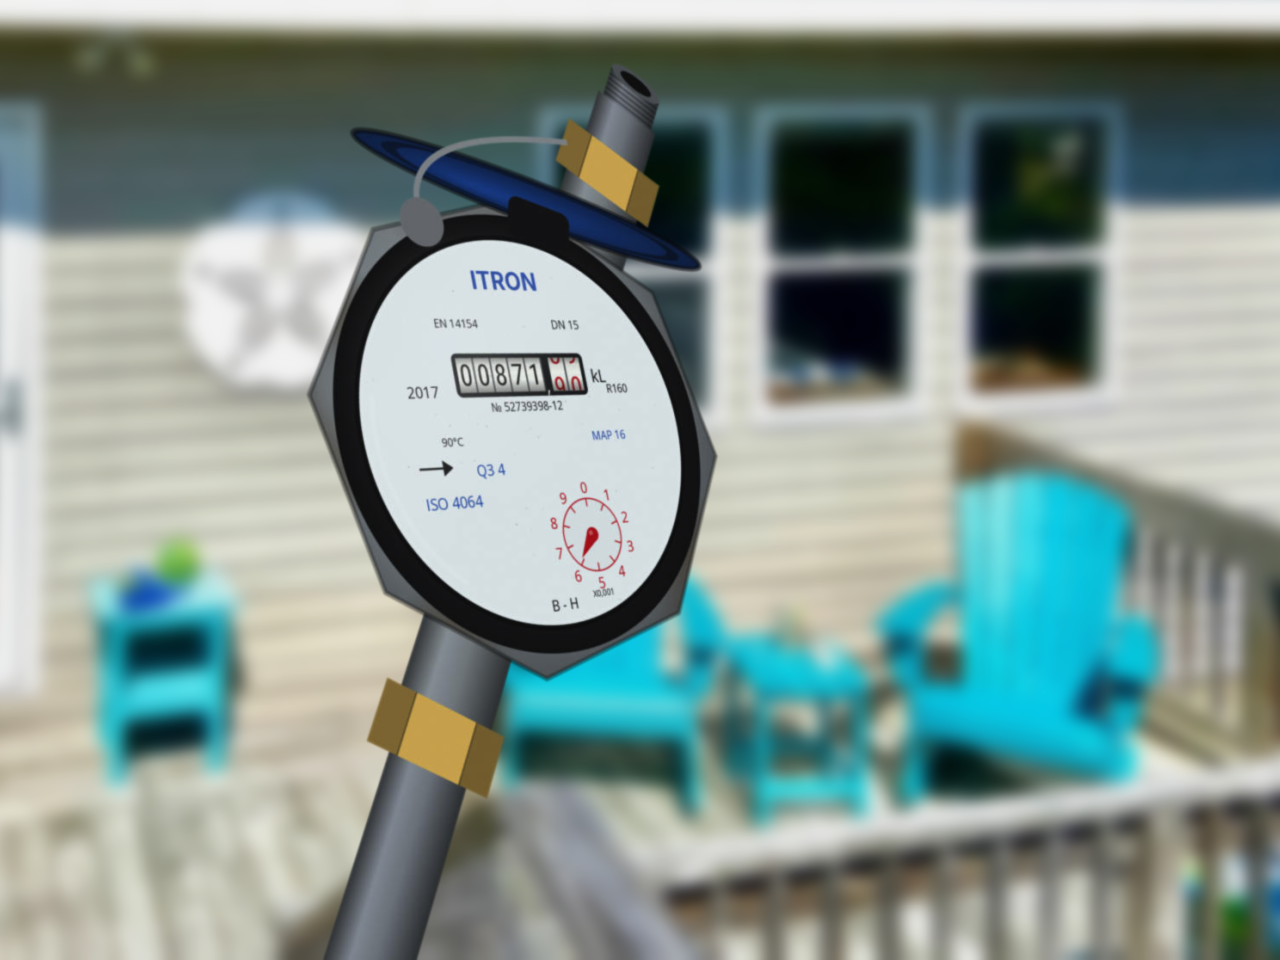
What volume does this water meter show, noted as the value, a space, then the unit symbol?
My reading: 871.896 kL
